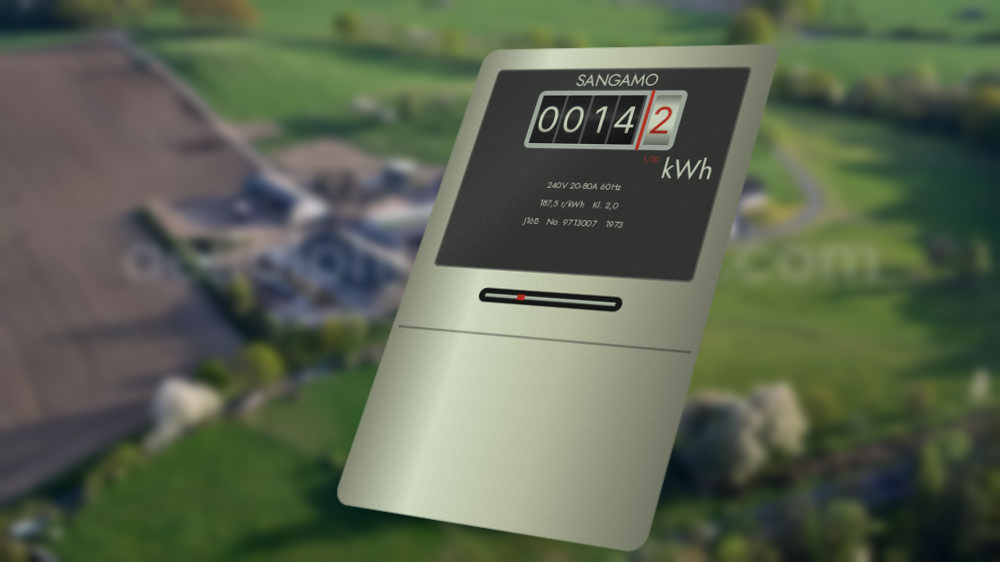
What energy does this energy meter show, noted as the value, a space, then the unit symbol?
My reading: 14.2 kWh
